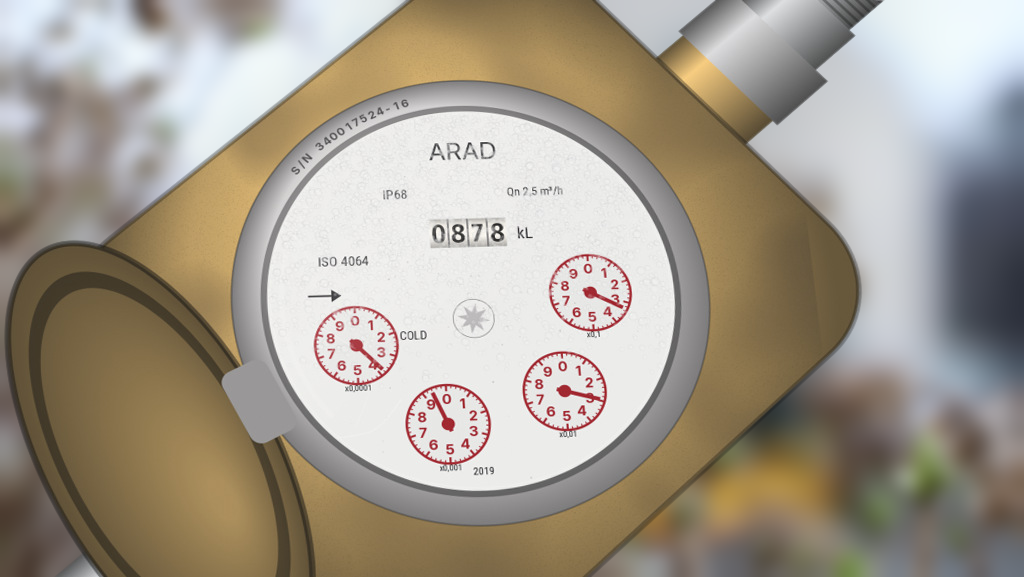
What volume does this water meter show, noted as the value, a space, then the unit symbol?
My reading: 878.3293 kL
